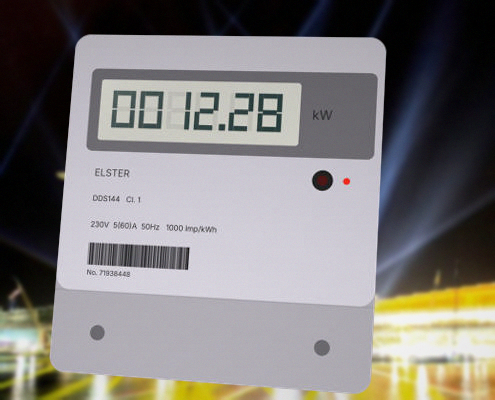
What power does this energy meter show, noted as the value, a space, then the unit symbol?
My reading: 12.28 kW
